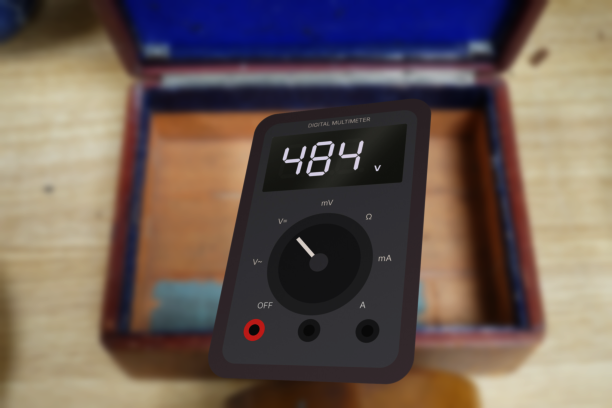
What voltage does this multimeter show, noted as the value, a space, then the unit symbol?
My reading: 484 V
